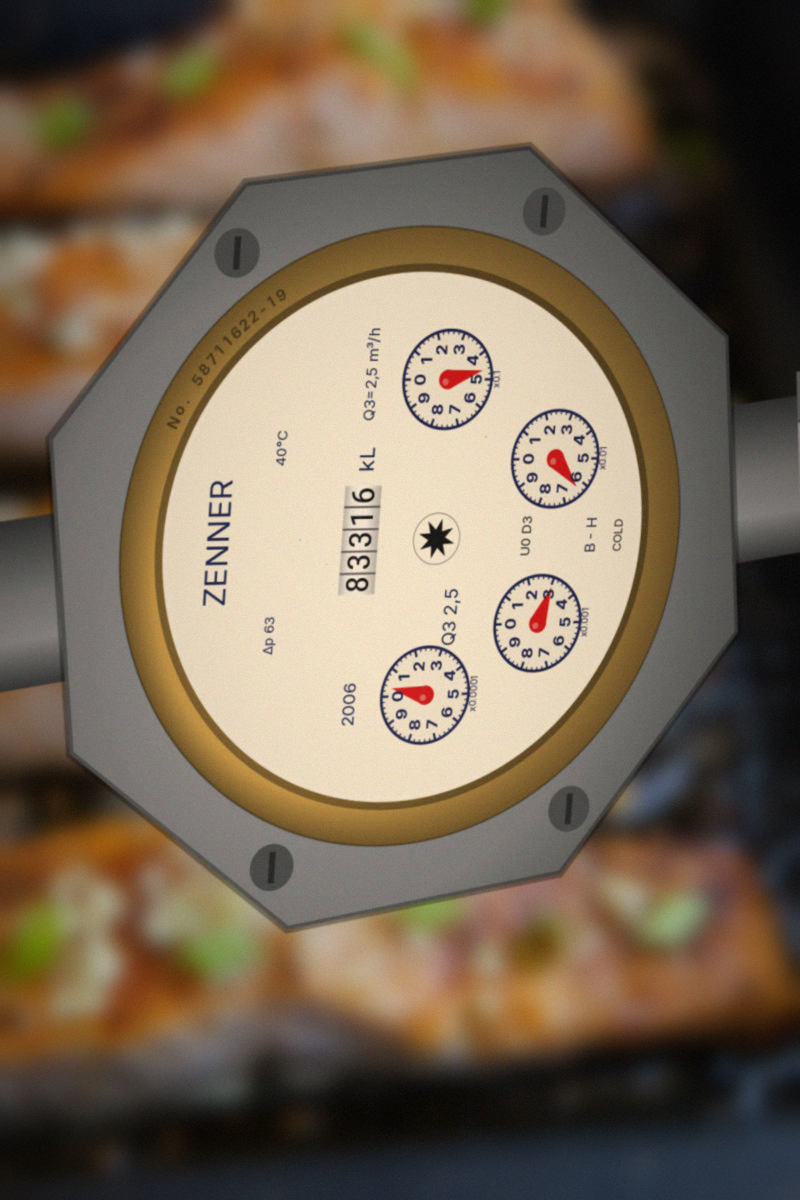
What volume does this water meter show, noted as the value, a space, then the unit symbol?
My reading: 83316.4630 kL
